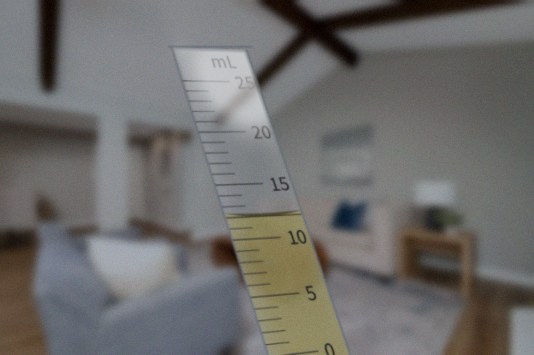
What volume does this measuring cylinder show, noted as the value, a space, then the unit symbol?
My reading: 12 mL
